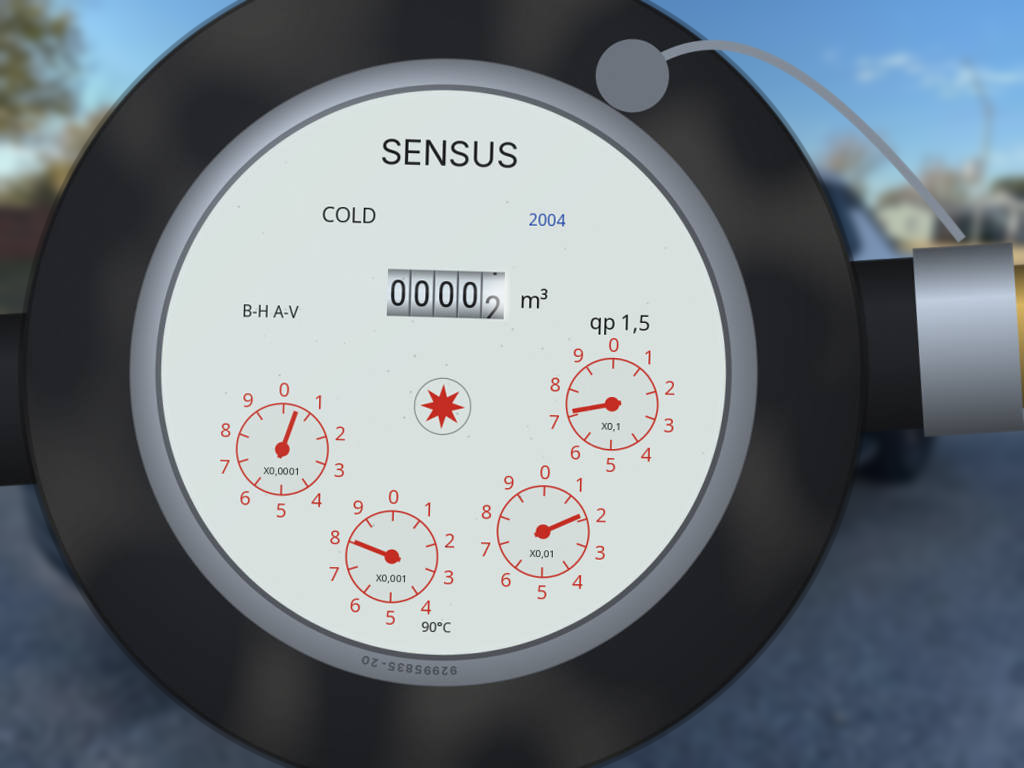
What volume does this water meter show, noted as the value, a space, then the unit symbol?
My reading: 1.7180 m³
